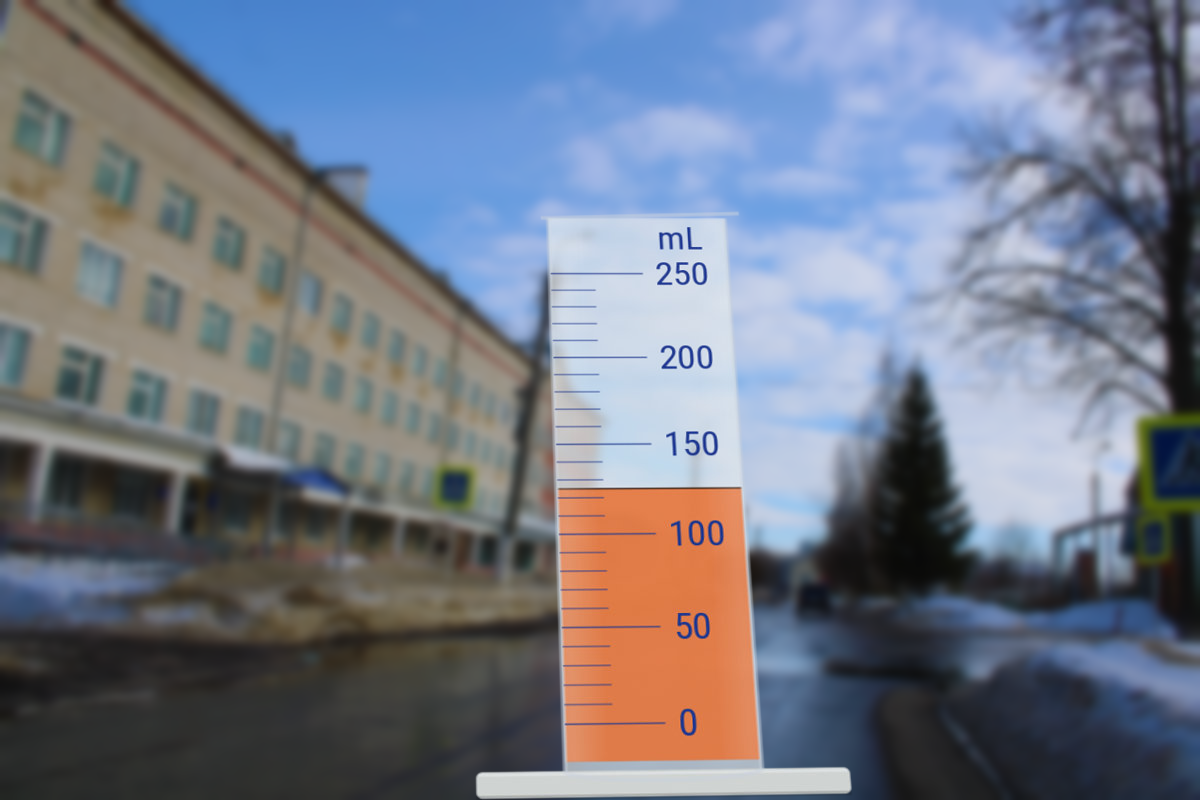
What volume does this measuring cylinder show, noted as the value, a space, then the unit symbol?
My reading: 125 mL
